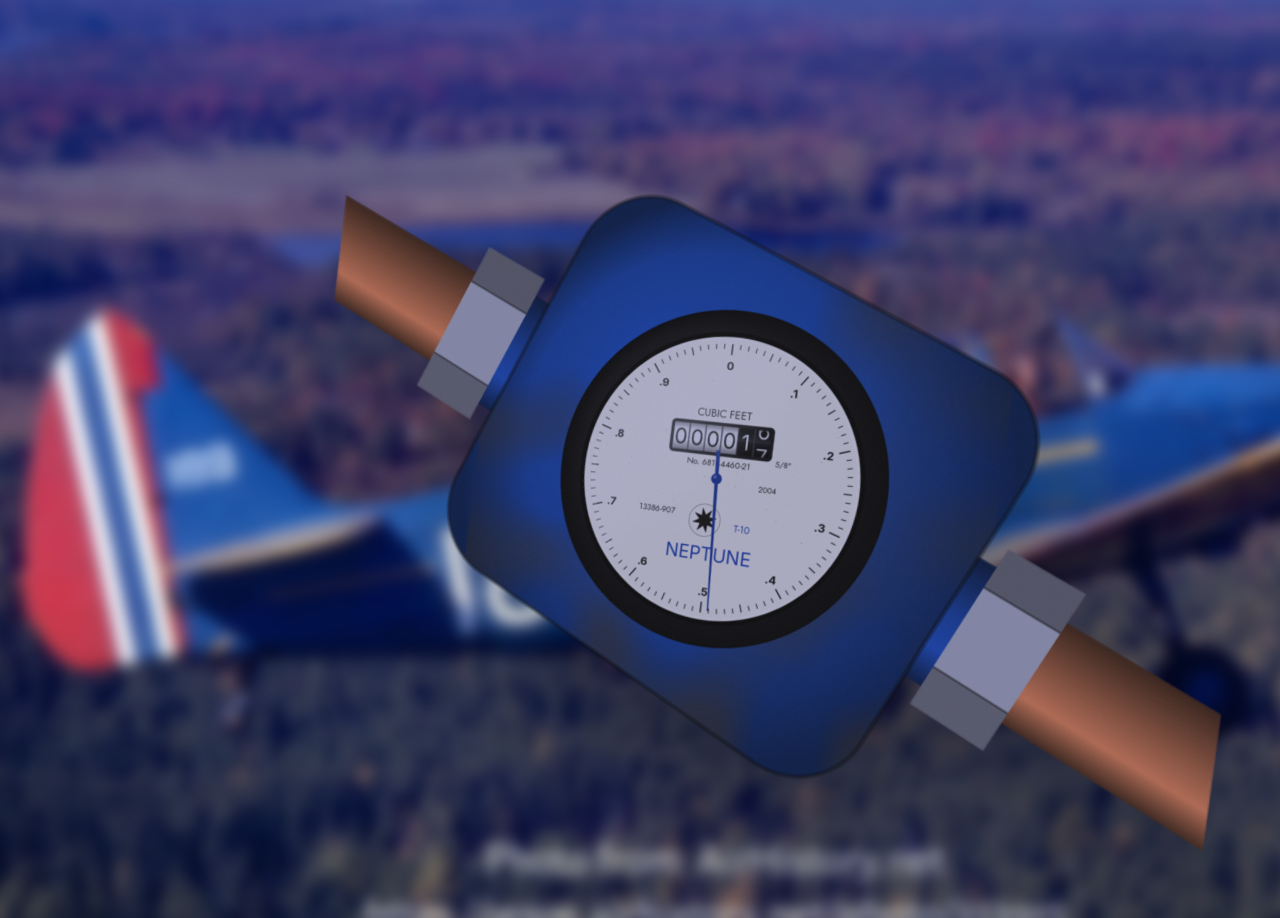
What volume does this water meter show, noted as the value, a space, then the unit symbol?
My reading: 16.49 ft³
